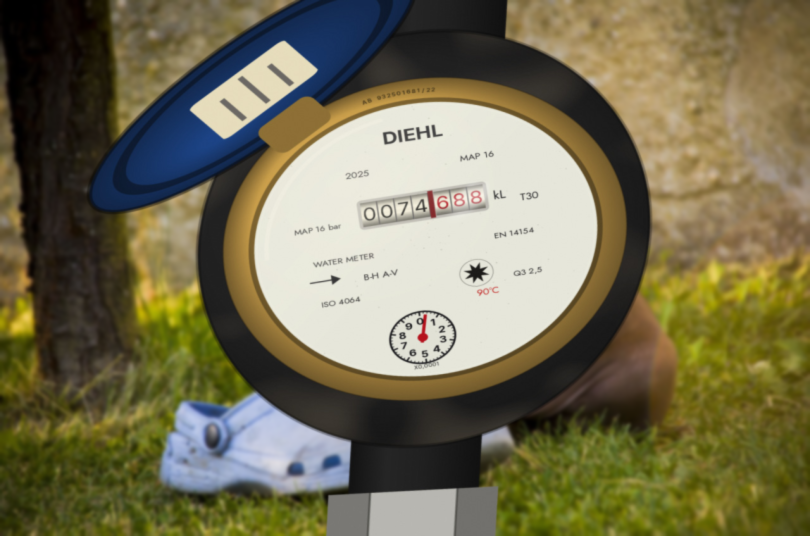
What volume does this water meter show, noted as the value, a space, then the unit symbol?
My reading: 74.6880 kL
